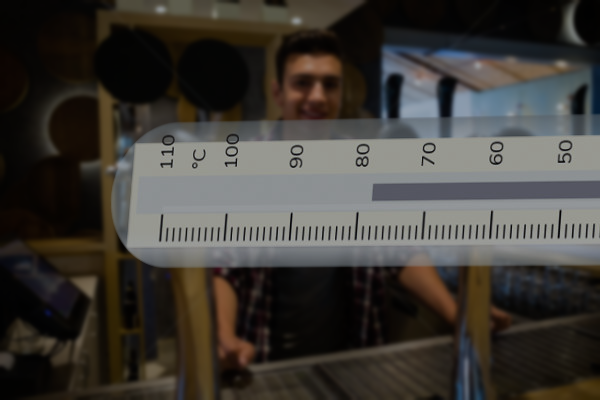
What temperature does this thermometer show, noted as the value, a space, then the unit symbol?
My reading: 78 °C
